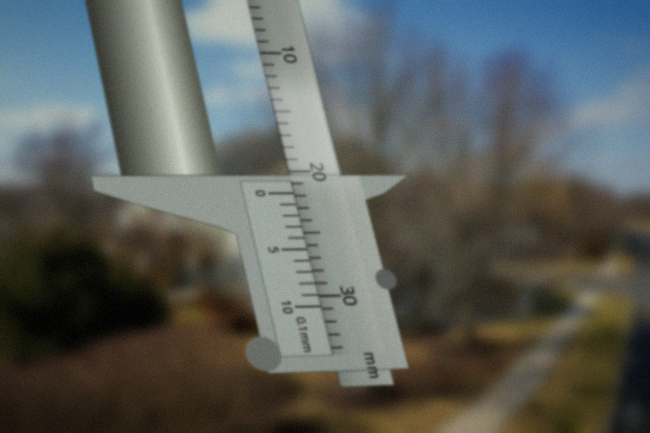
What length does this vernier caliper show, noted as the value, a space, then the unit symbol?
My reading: 21.8 mm
